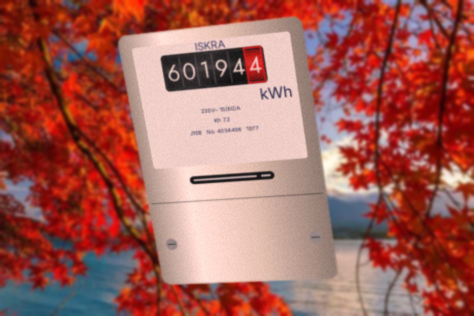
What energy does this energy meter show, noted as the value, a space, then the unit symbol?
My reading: 60194.4 kWh
